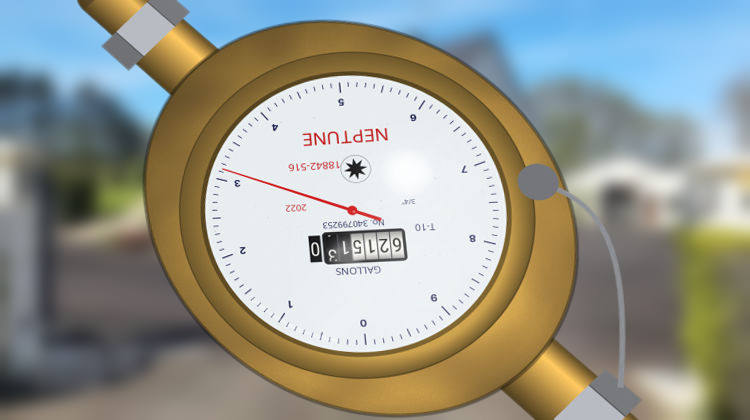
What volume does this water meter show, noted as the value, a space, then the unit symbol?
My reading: 6215133.1 gal
